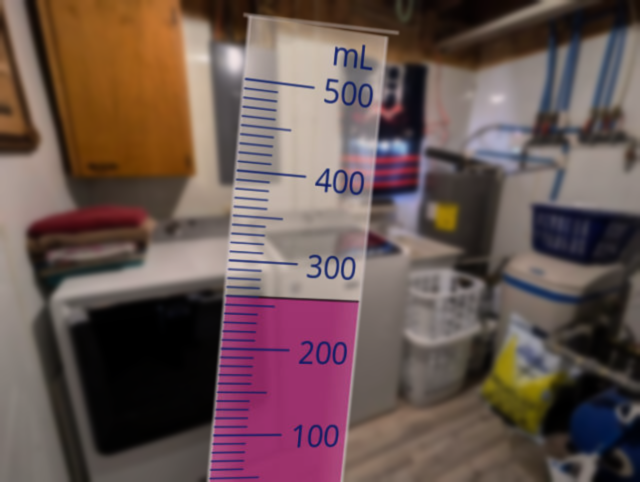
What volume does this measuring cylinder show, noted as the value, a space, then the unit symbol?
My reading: 260 mL
